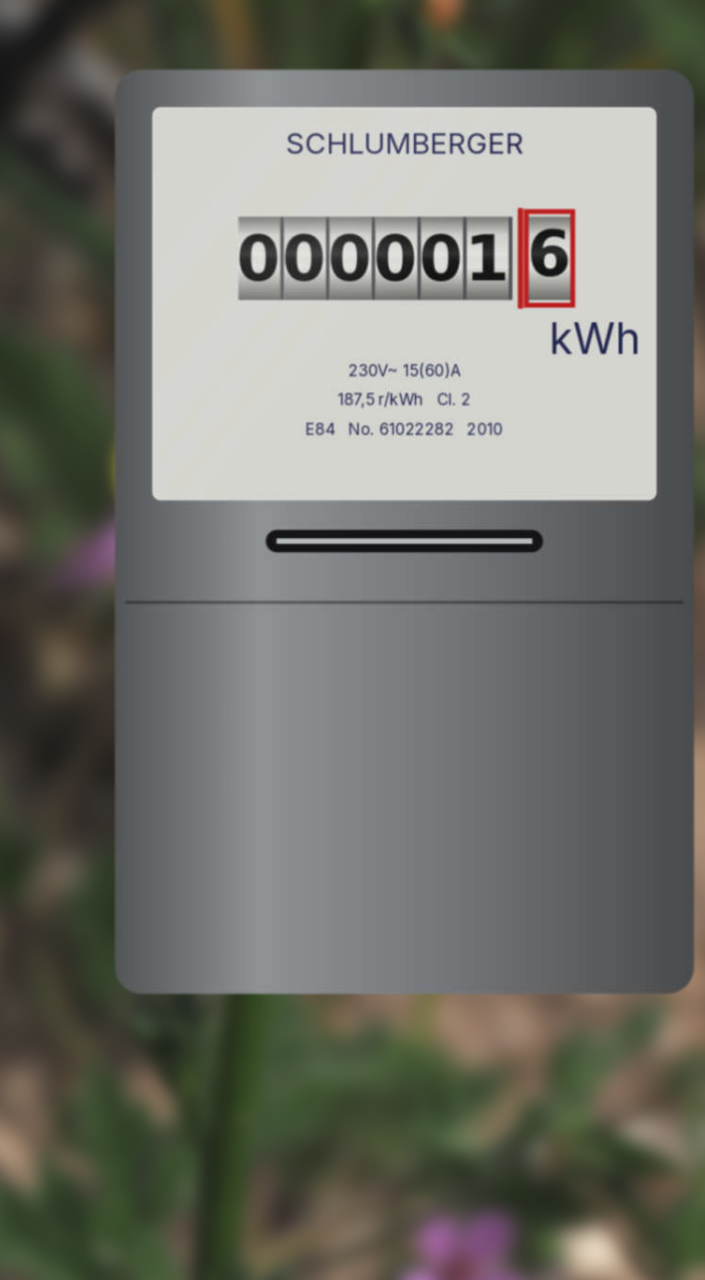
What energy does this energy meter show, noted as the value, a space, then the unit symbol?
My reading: 1.6 kWh
